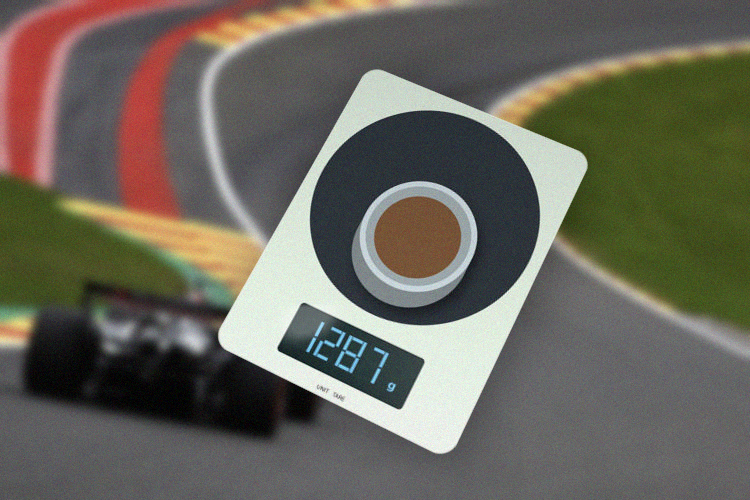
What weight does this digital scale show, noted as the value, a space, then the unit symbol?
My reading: 1287 g
